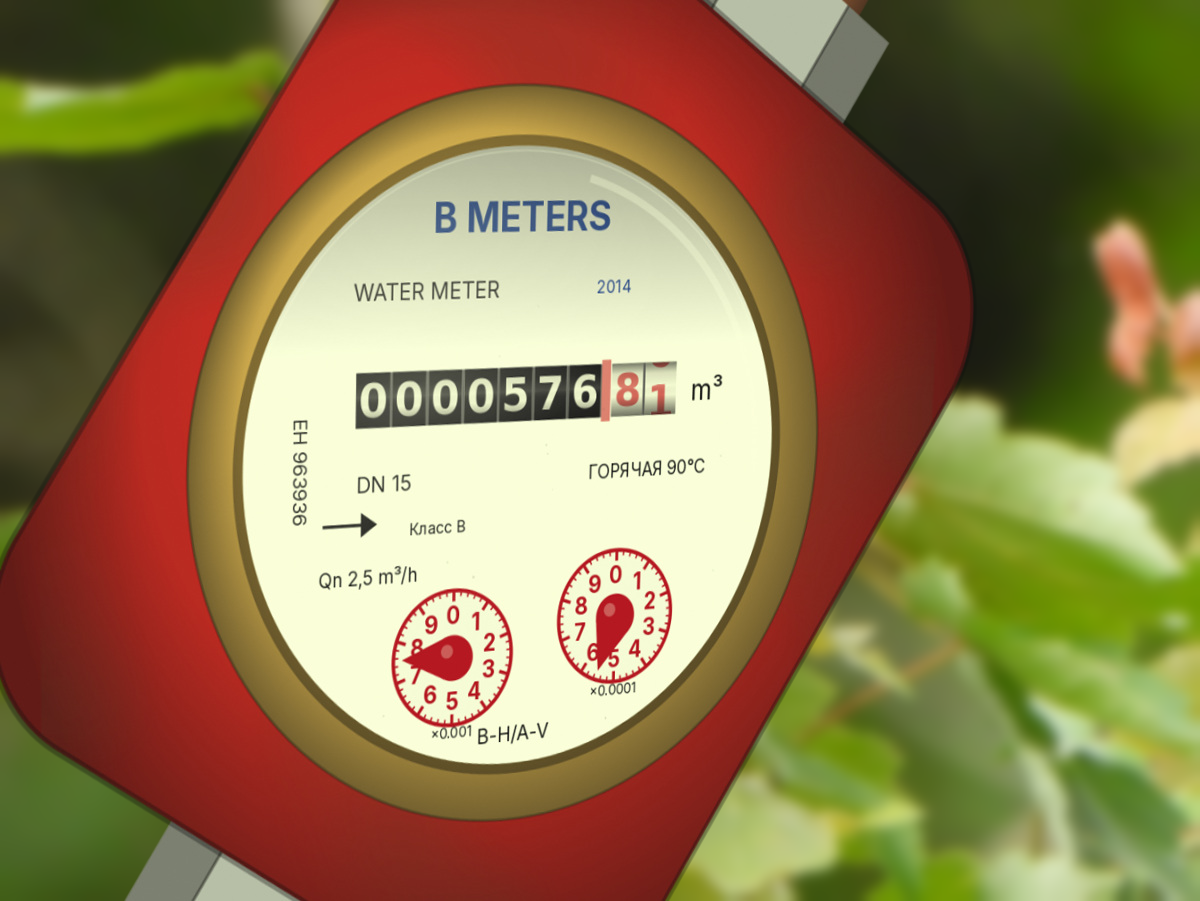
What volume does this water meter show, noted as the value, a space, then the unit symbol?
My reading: 576.8075 m³
